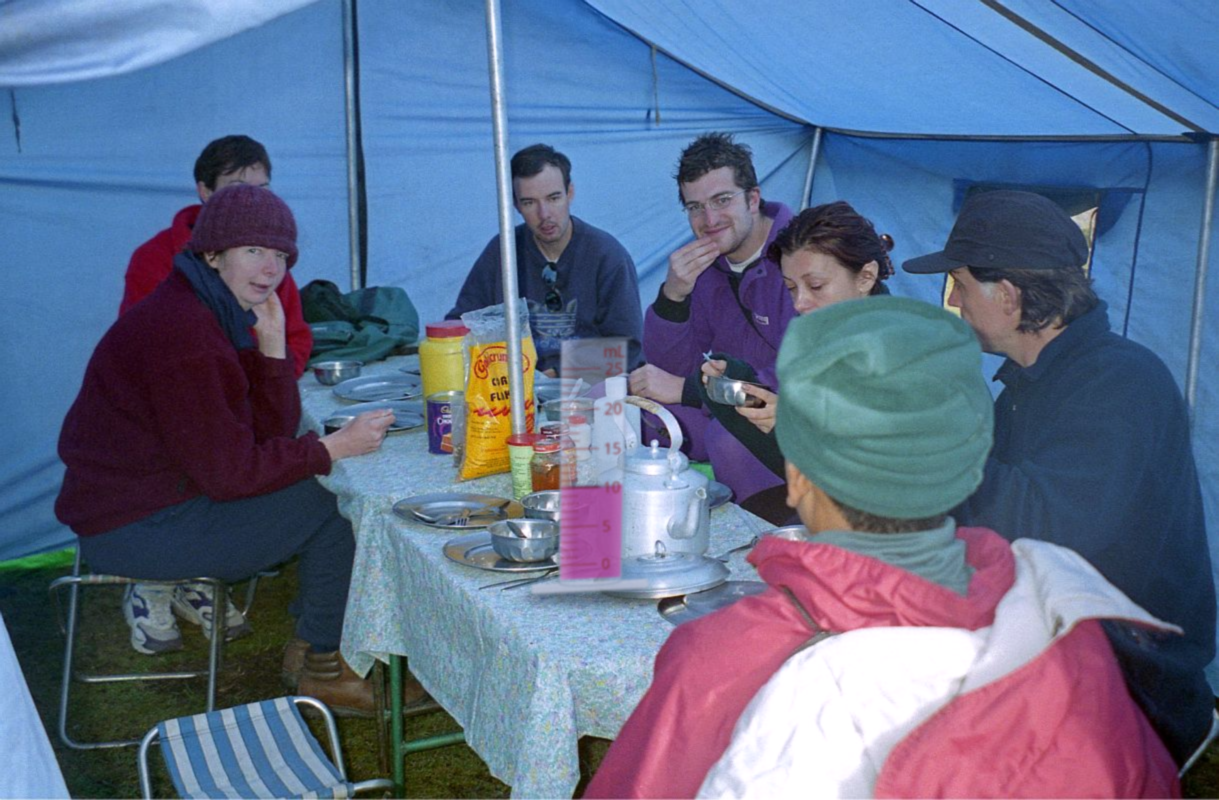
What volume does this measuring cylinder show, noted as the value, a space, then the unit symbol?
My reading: 10 mL
